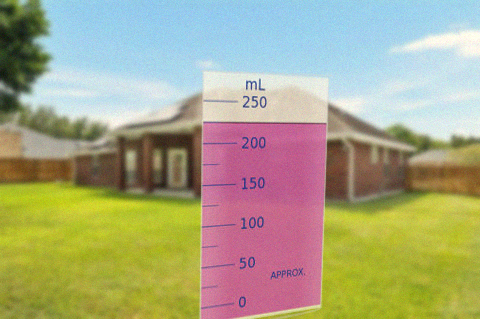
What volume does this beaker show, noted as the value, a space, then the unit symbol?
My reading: 225 mL
